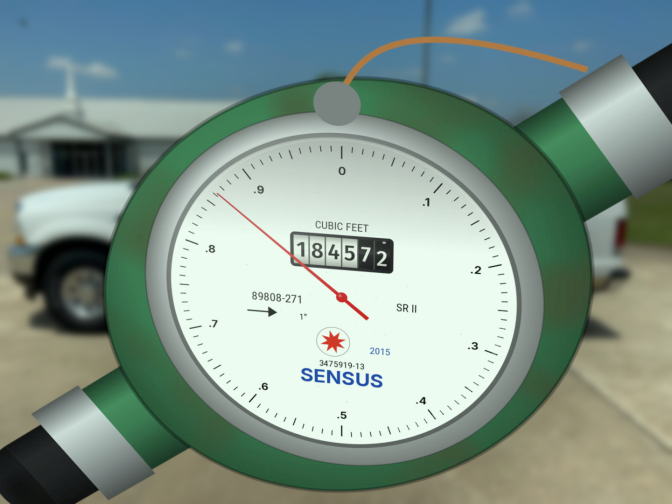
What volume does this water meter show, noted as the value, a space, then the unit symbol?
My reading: 184571.86 ft³
